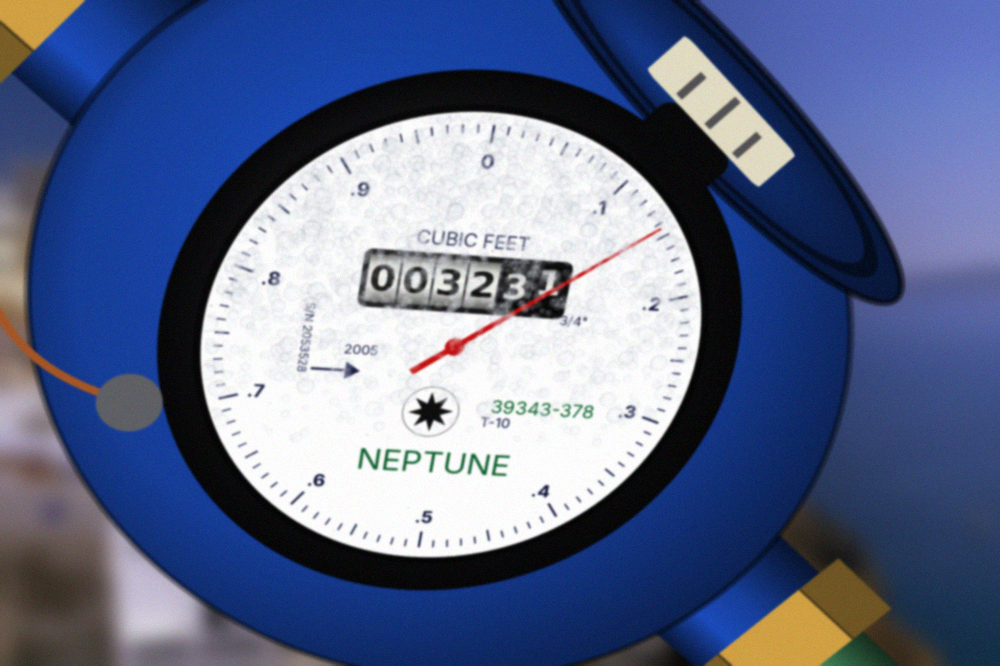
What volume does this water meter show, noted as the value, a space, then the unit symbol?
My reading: 3231.14 ft³
